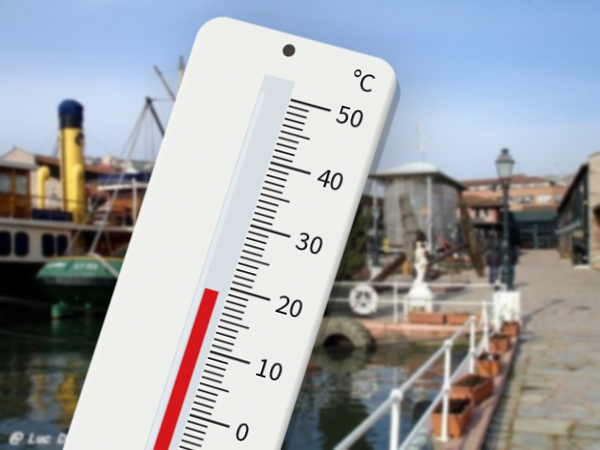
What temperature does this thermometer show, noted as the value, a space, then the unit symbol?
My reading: 19 °C
